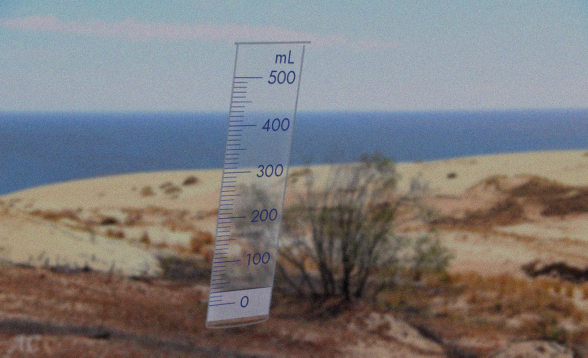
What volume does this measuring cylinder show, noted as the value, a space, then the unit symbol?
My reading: 30 mL
